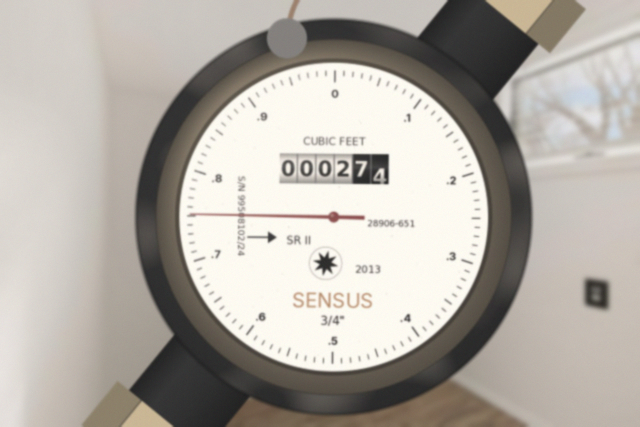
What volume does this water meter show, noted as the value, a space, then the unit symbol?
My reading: 273.75 ft³
